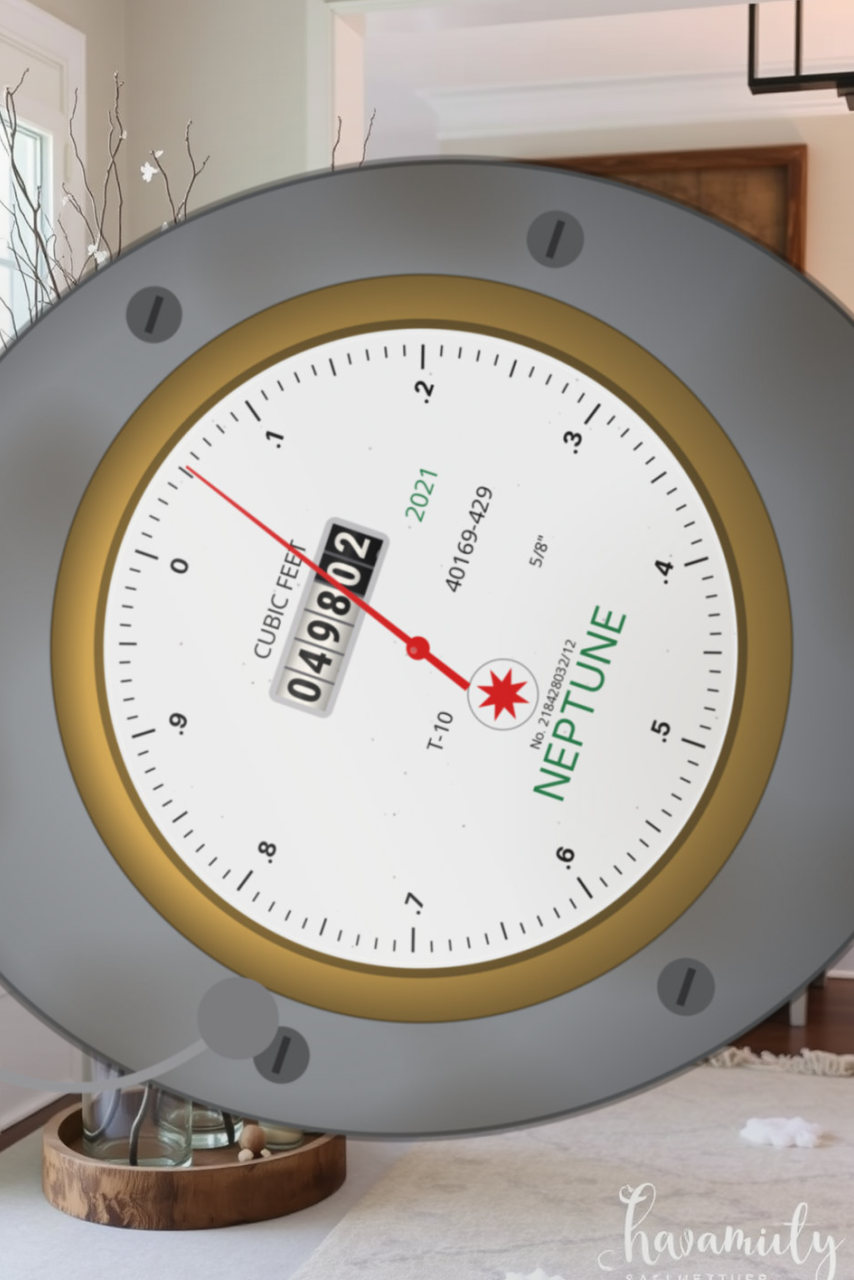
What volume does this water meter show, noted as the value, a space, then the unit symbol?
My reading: 49802.05 ft³
